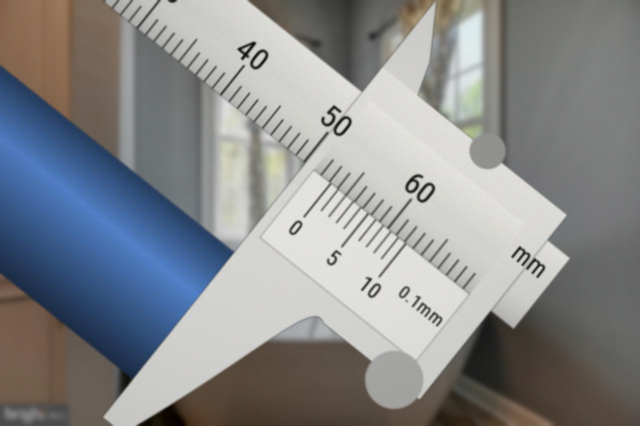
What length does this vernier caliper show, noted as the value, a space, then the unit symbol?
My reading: 53.2 mm
